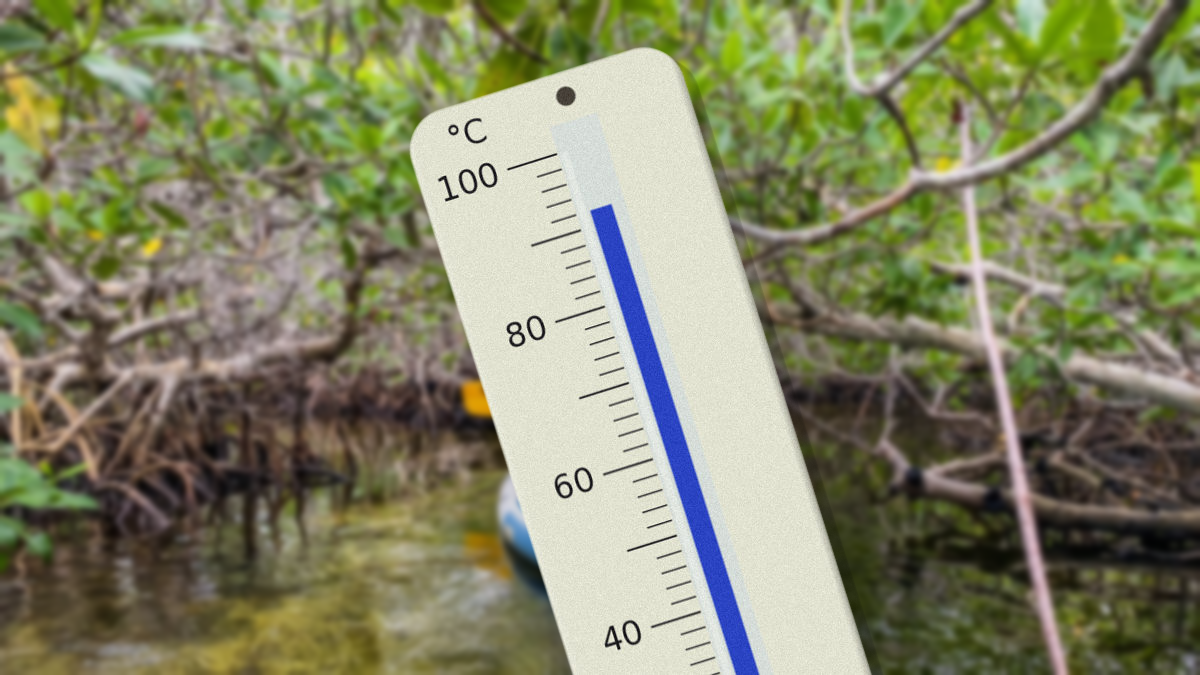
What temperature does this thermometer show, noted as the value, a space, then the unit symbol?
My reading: 92 °C
